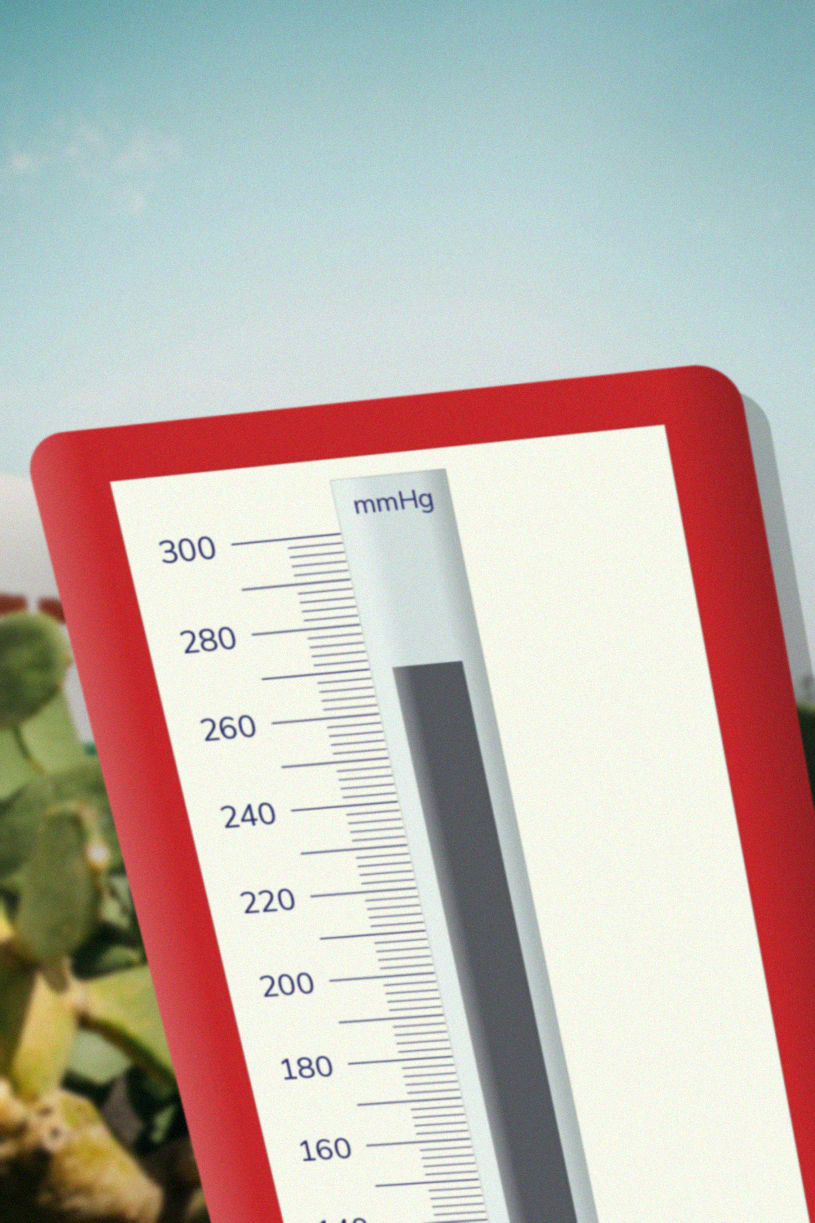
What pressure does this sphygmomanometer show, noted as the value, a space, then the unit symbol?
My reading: 270 mmHg
